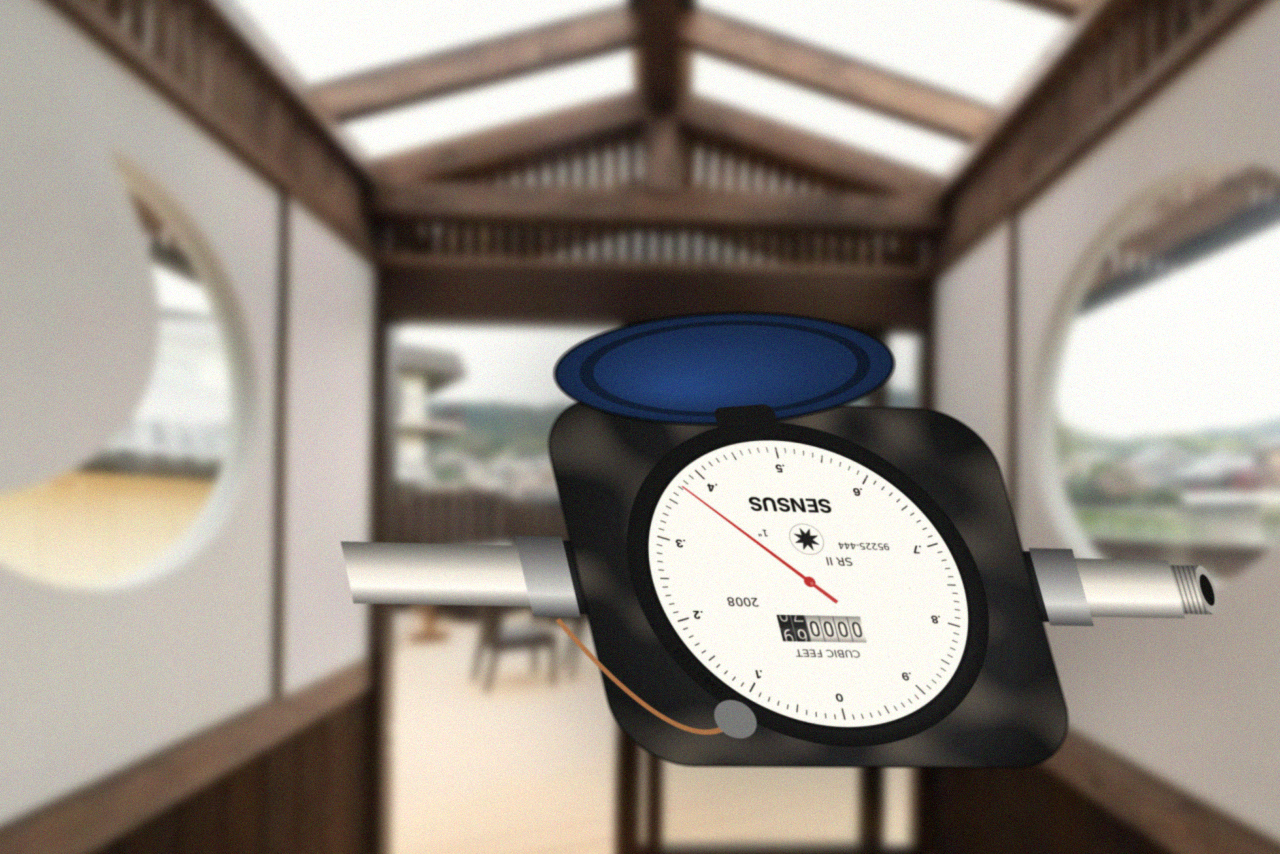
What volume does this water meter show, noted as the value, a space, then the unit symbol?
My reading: 69.37 ft³
